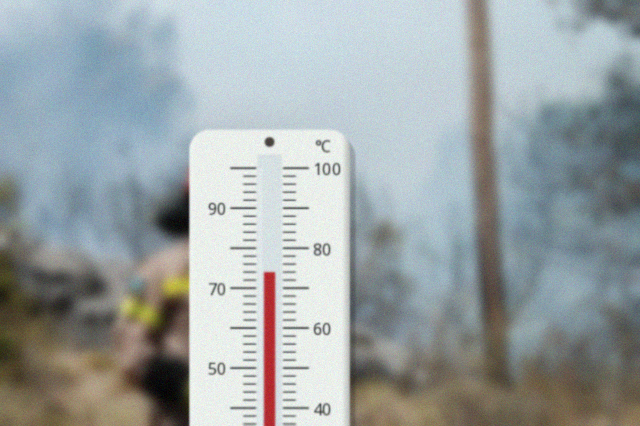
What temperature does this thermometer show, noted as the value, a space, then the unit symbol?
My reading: 74 °C
